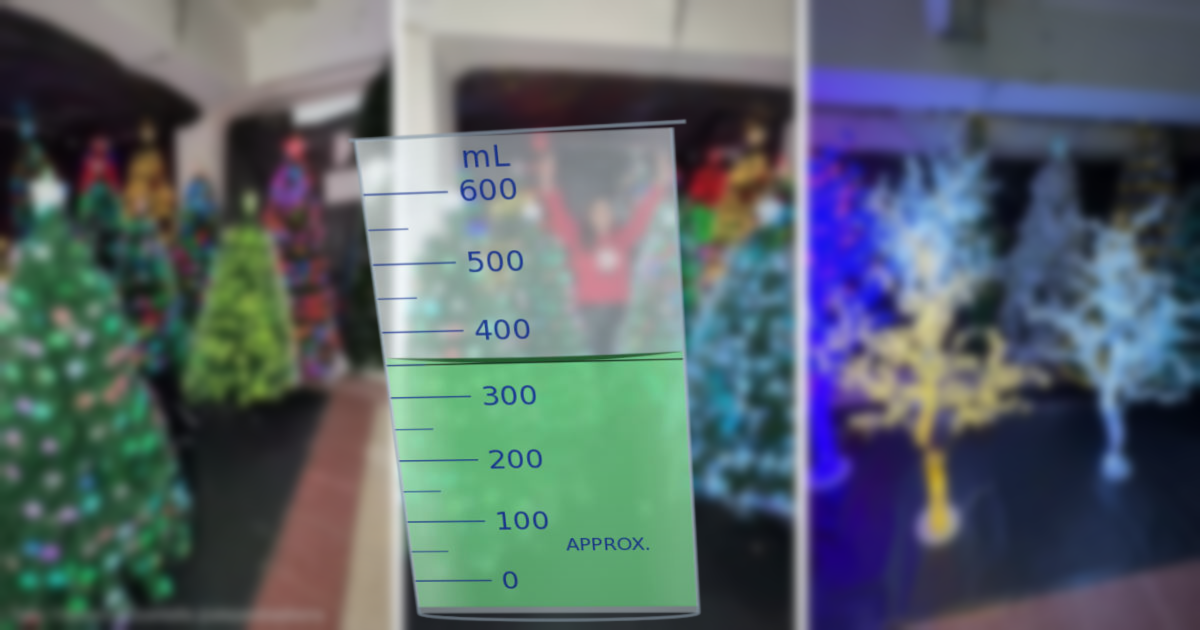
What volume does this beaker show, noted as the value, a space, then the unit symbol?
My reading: 350 mL
